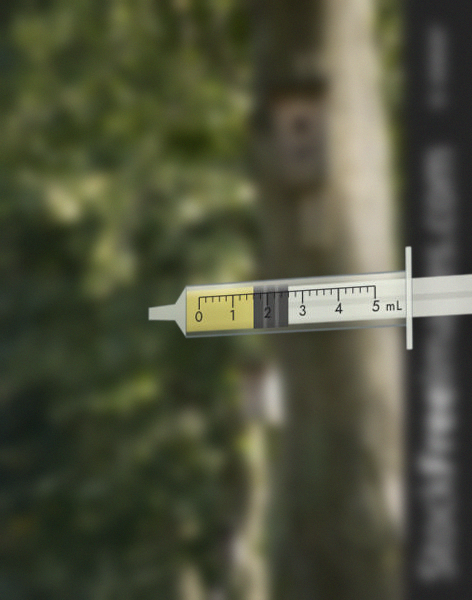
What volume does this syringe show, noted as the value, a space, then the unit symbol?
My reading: 1.6 mL
